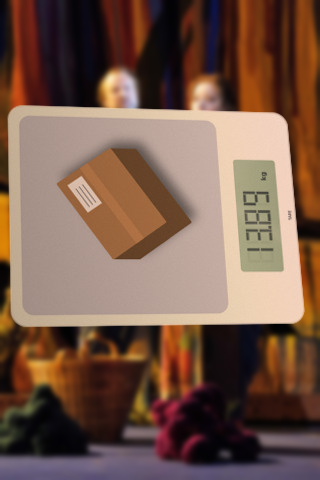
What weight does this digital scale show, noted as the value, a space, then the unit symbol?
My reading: 13.89 kg
